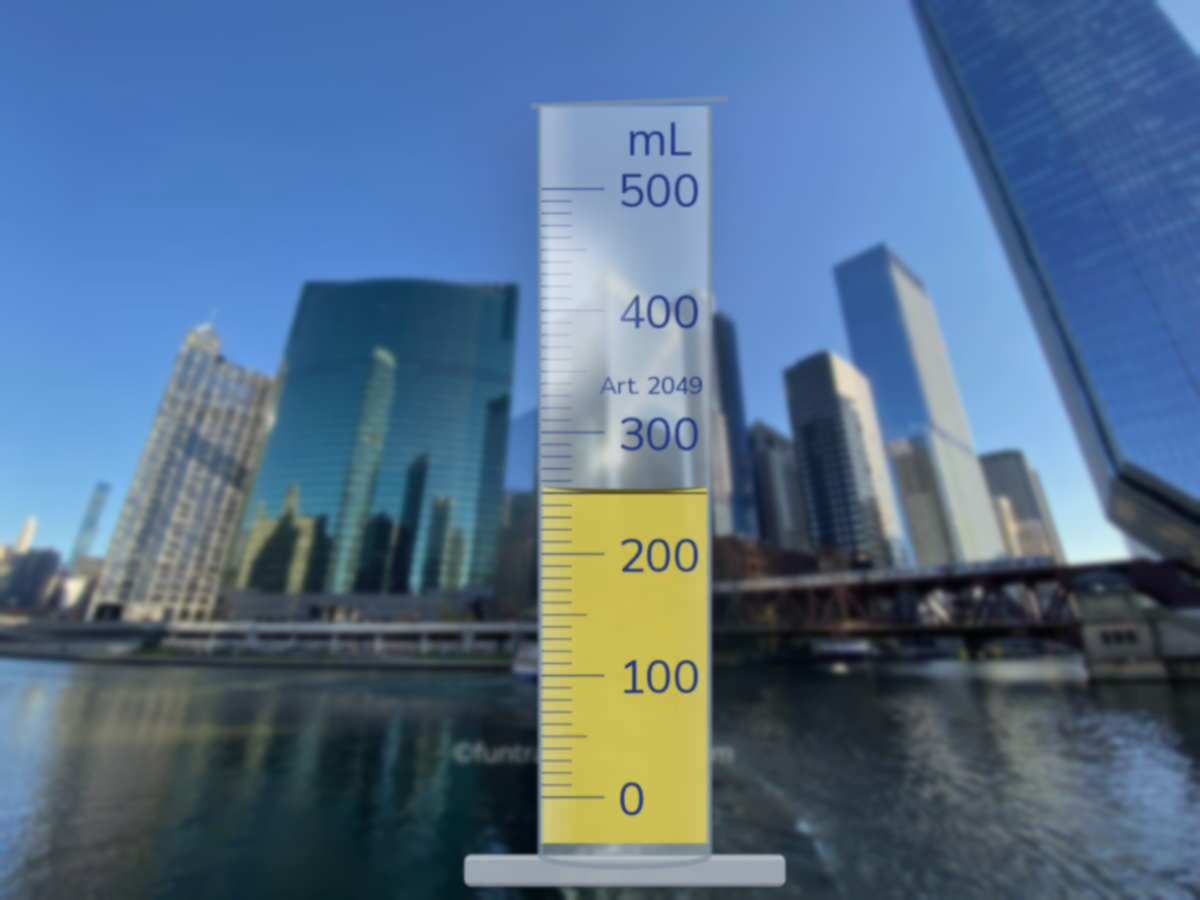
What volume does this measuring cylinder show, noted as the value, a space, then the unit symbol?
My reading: 250 mL
